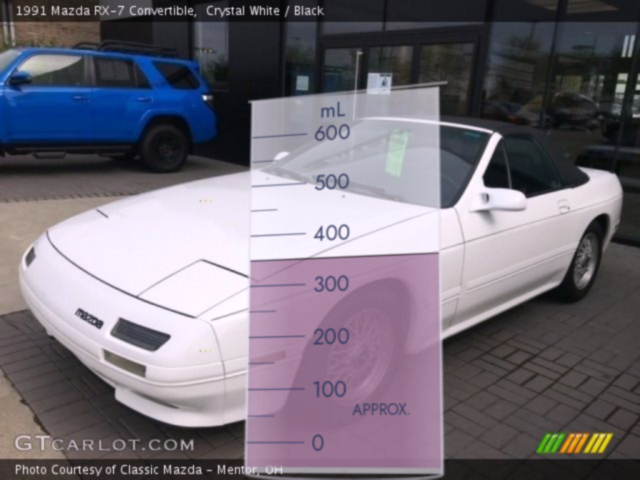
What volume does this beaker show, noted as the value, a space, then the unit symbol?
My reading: 350 mL
